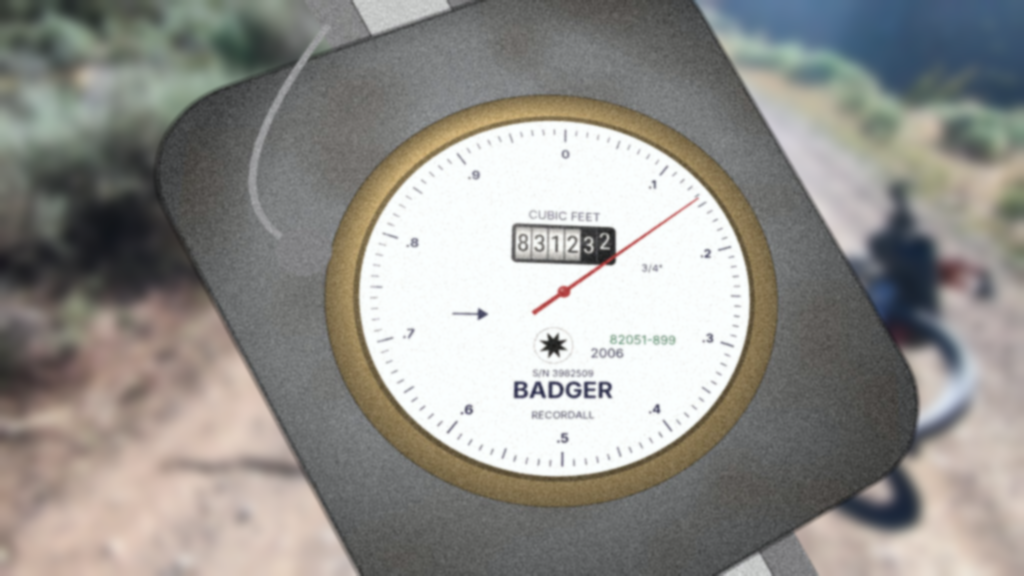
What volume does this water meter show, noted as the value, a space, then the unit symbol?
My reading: 831232.14 ft³
